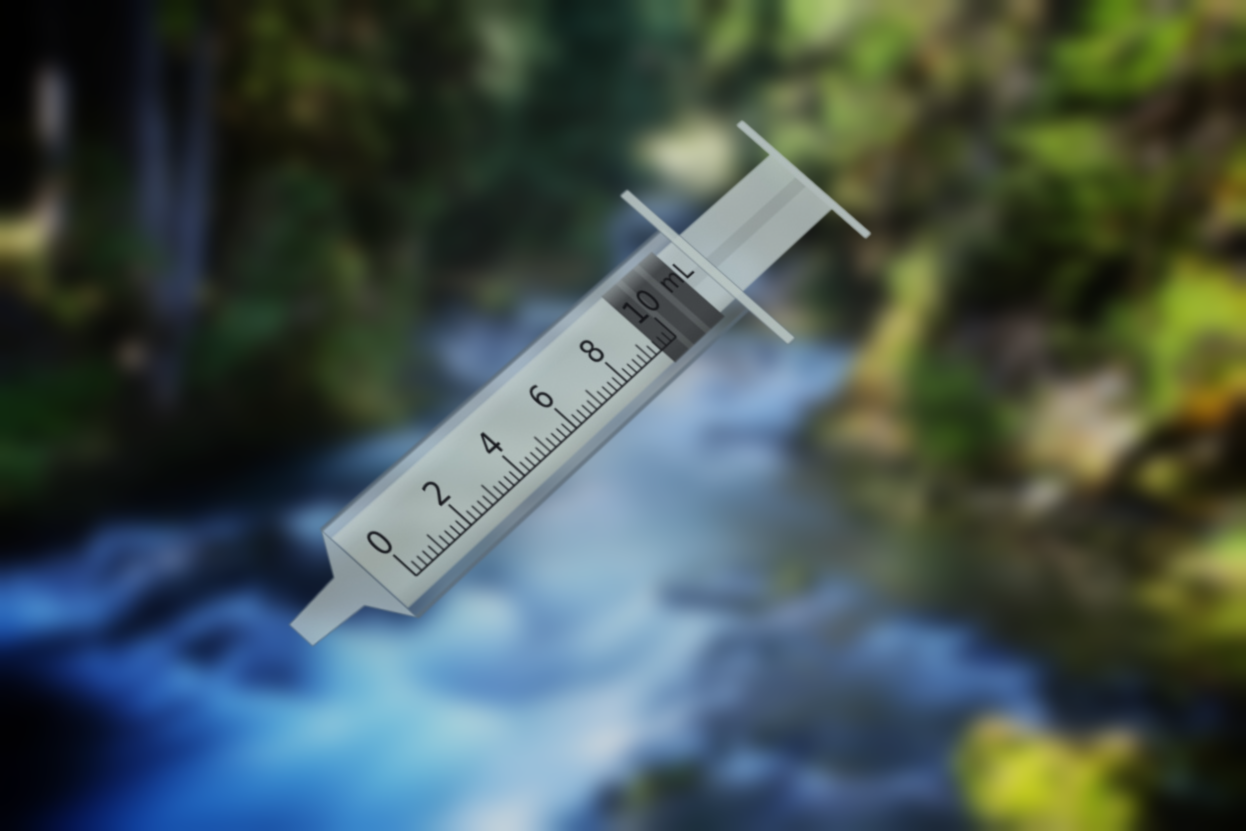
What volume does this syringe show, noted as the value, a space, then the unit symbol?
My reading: 9.4 mL
